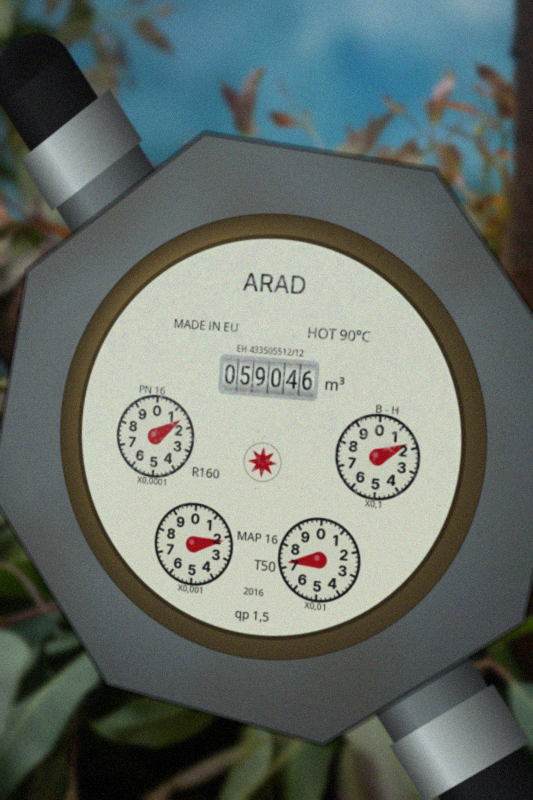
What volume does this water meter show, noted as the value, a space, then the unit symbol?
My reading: 59046.1721 m³
